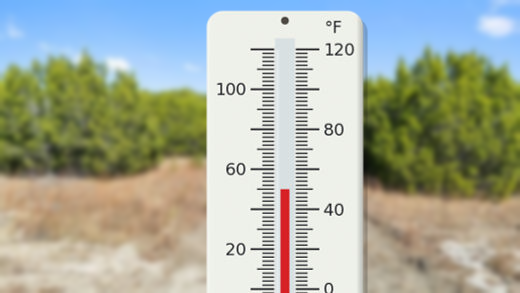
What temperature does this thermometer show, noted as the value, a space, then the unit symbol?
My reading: 50 °F
